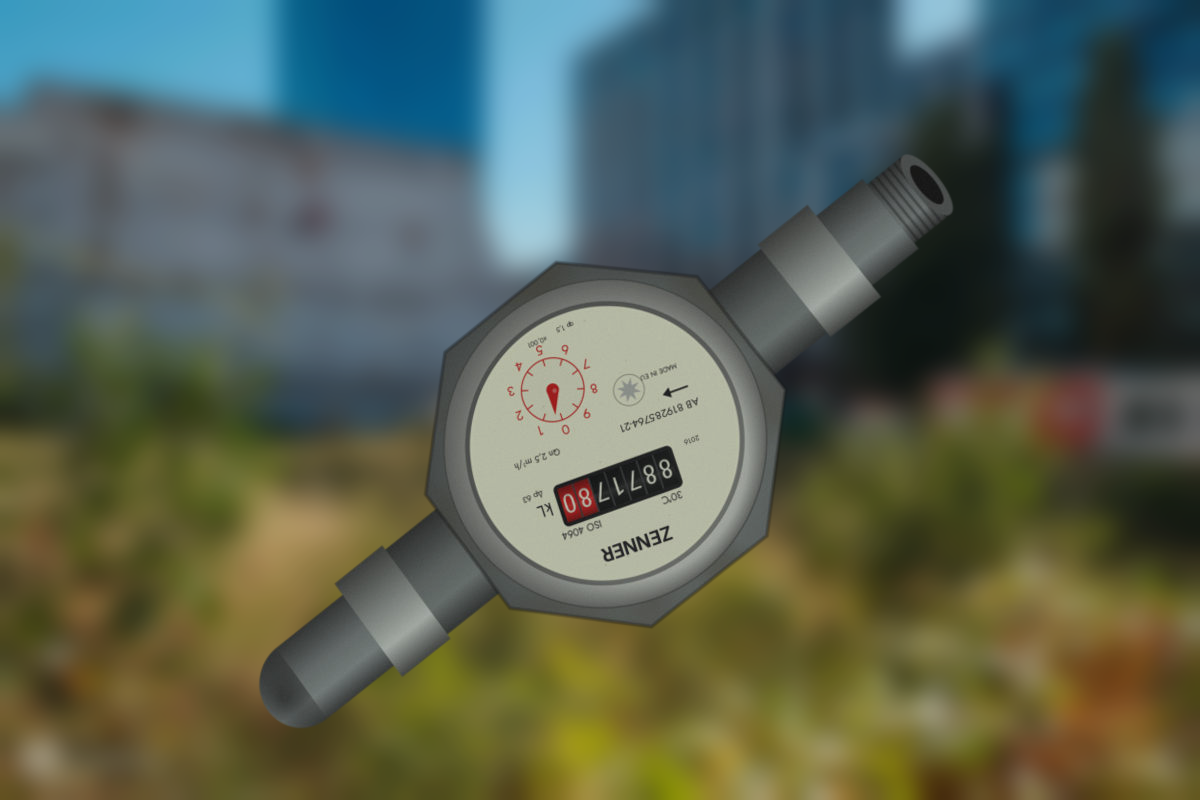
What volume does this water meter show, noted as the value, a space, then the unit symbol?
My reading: 88717.800 kL
